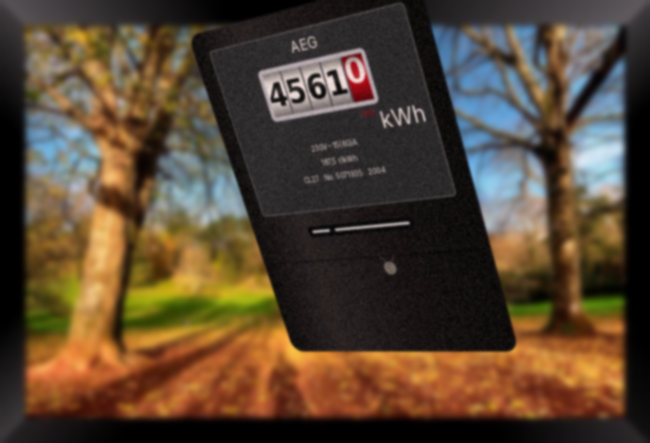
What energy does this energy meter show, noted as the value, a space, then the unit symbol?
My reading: 4561.0 kWh
